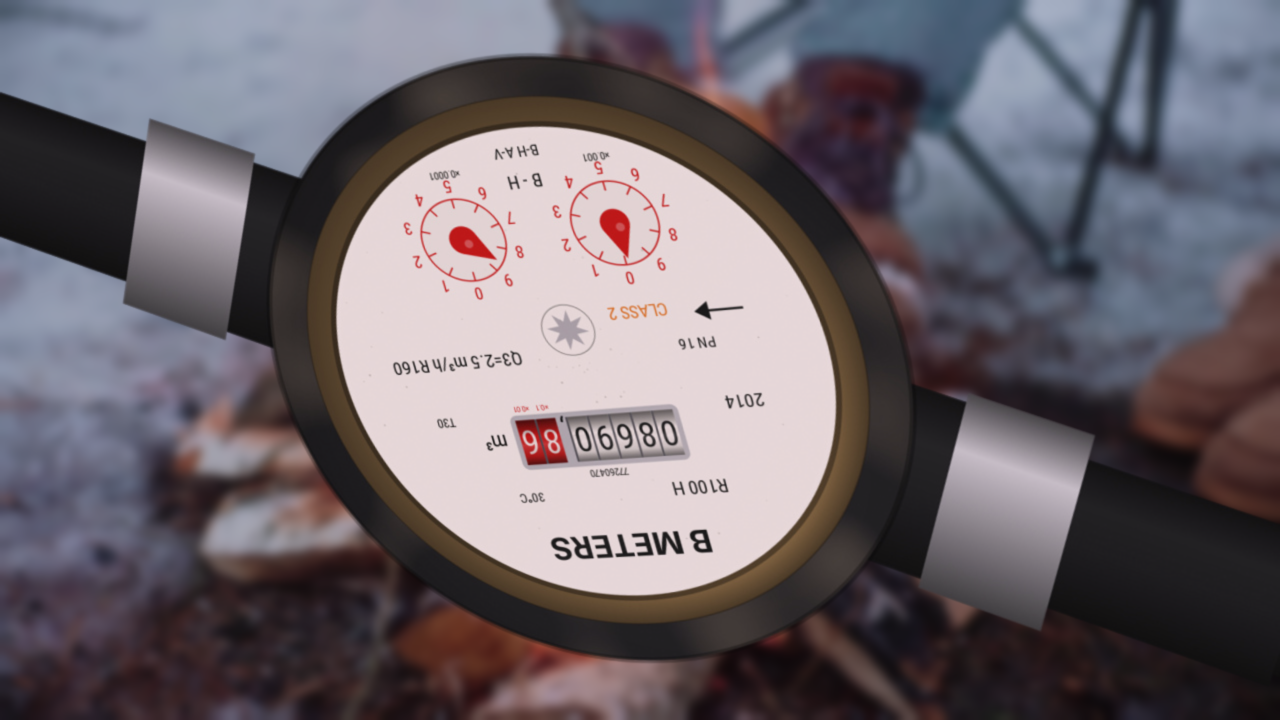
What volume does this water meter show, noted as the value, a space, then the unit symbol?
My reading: 8690.8598 m³
